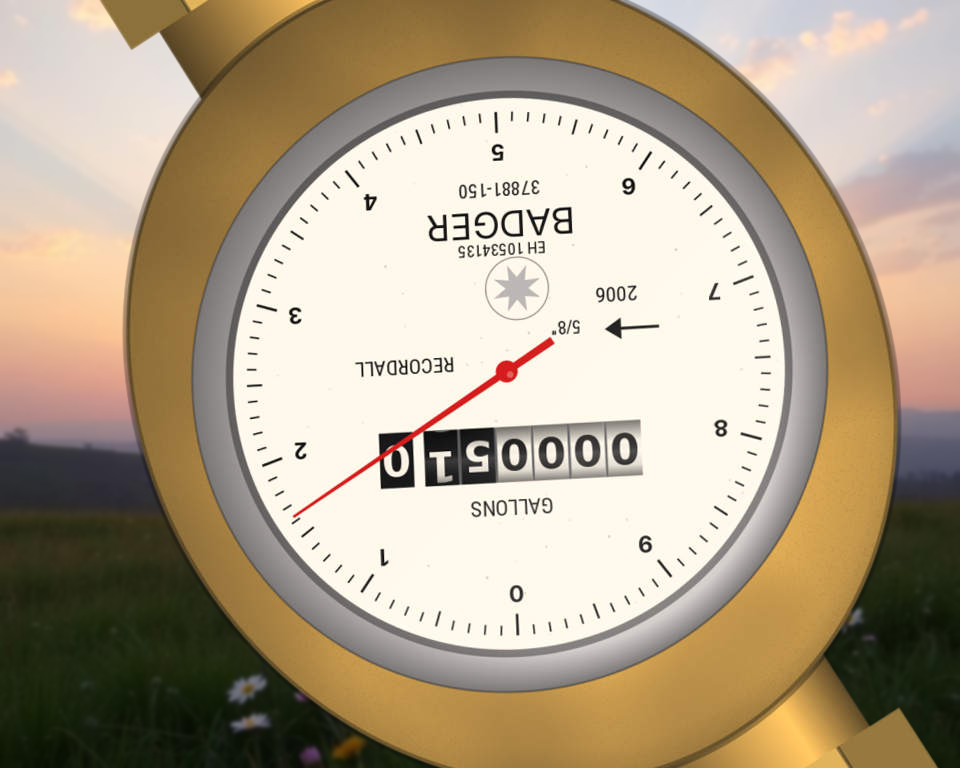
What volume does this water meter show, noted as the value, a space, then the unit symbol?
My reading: 511.6 gal
